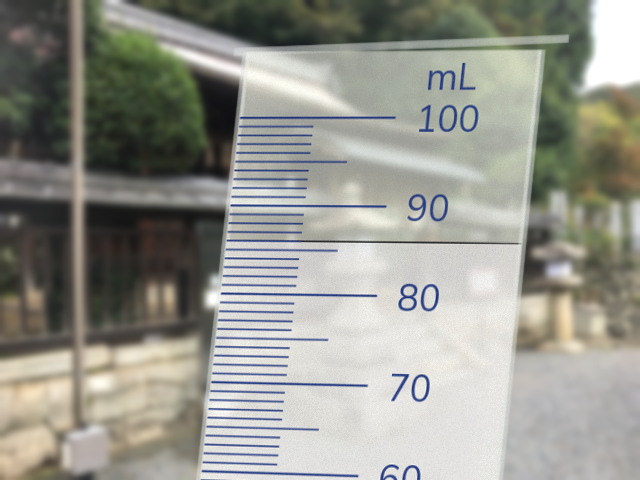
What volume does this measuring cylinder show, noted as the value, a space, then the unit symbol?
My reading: 86 mL
